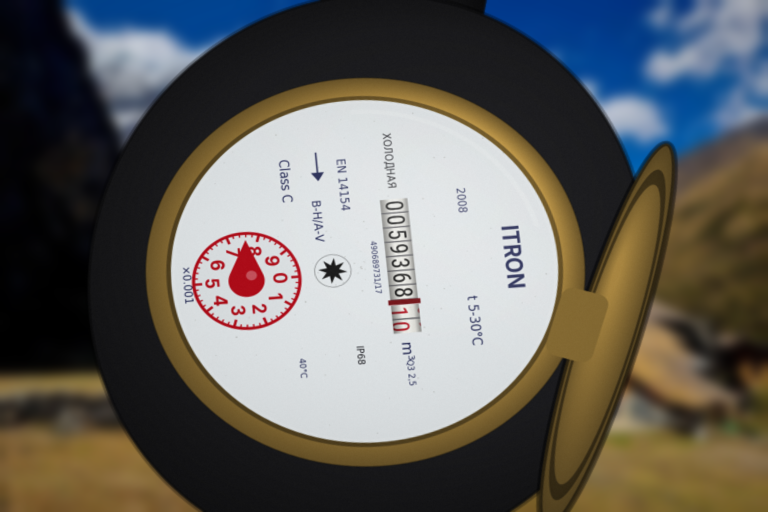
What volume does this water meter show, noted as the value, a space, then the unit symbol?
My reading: 59368.097 m³
